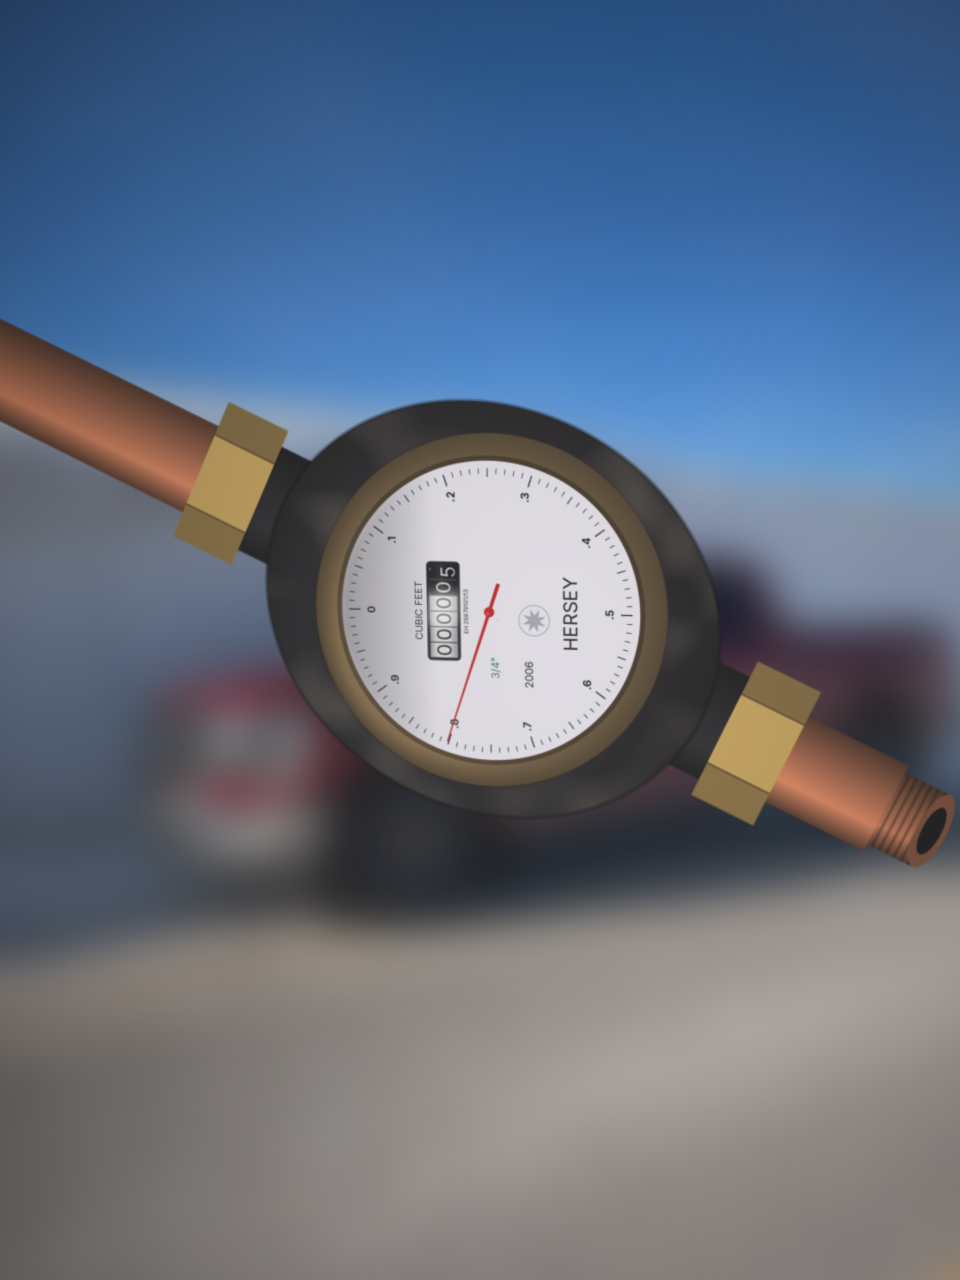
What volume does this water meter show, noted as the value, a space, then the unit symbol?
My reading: 4.80 ft³
